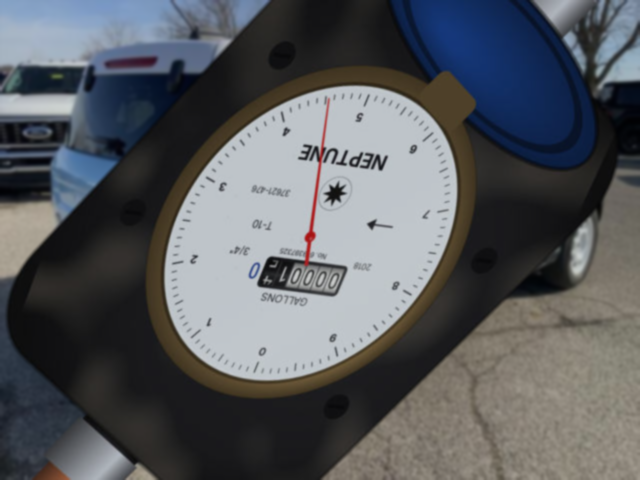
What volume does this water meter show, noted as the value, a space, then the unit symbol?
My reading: 144.5 gal
